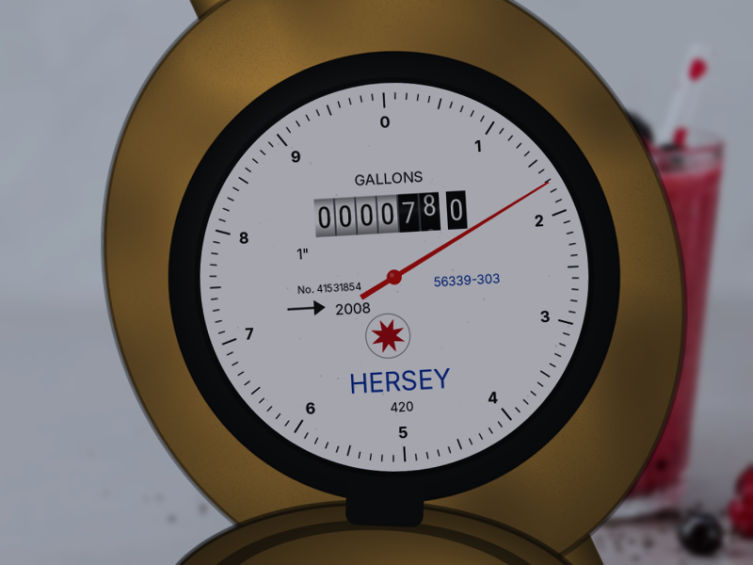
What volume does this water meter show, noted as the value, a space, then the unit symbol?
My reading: 781.7 gal
